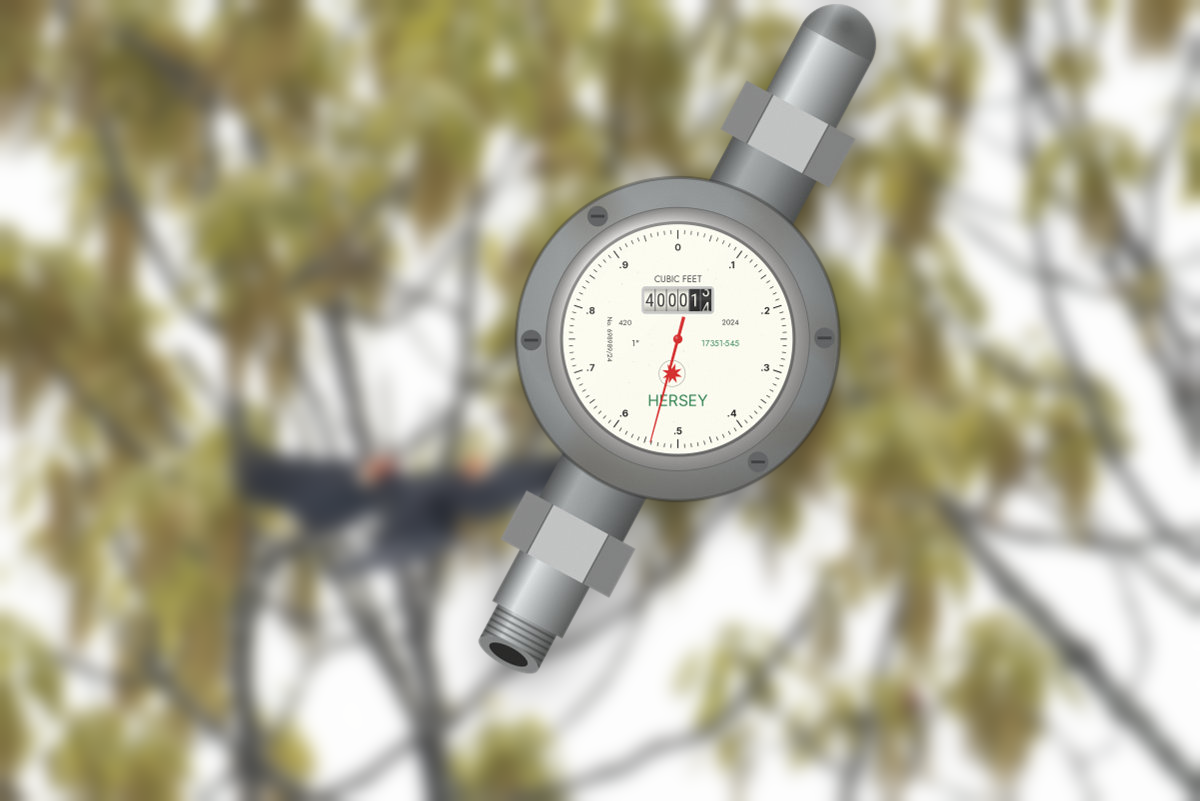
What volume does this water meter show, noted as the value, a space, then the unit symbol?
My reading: 400013.54 ft³
